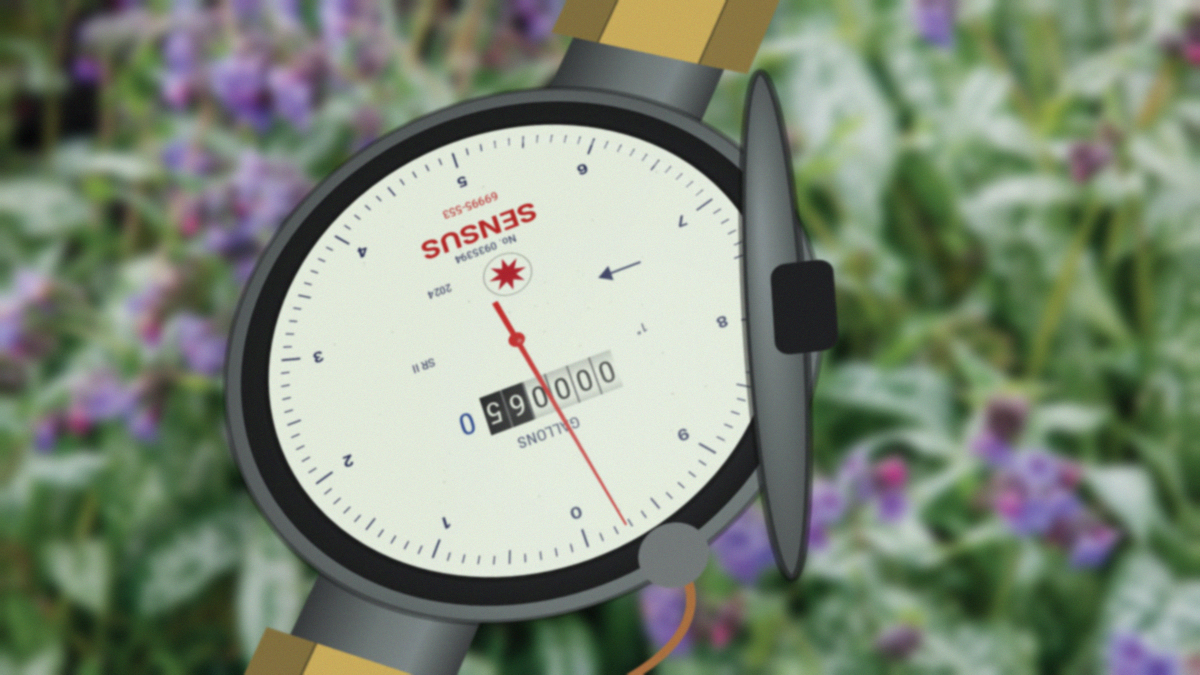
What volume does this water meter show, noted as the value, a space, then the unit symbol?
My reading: 649.7 gal
